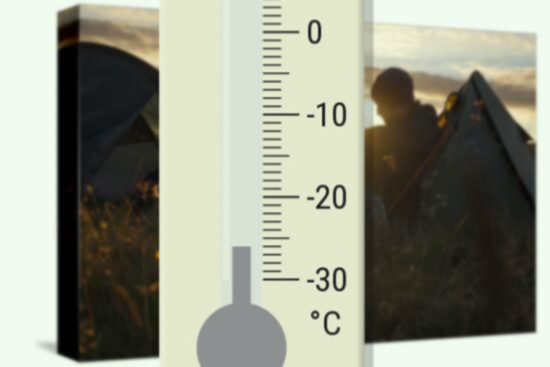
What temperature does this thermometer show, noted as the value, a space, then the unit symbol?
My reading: -26 °C
